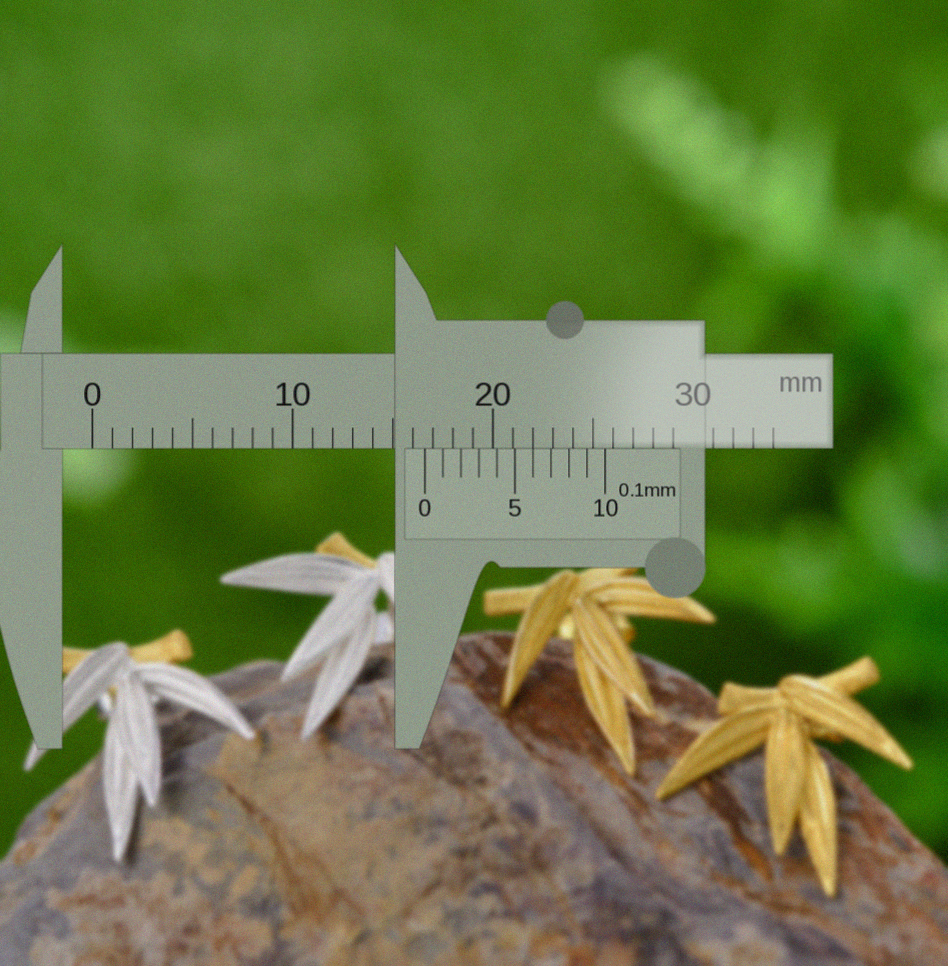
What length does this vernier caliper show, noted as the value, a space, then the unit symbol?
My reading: 16.6 mm
